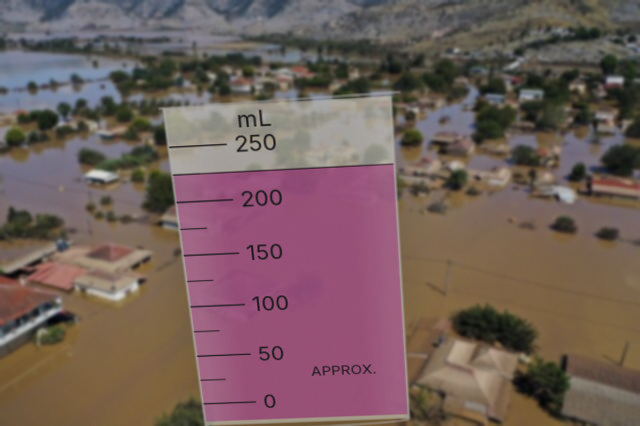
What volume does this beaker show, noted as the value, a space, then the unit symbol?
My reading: 225 mL
